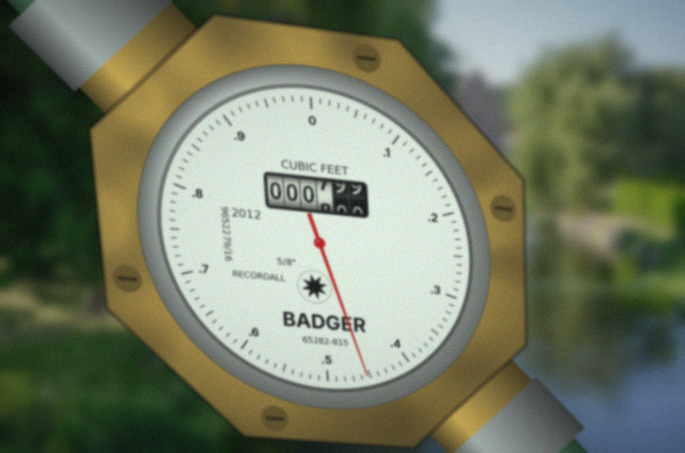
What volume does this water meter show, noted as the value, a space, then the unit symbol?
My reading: 799.45 ft³
